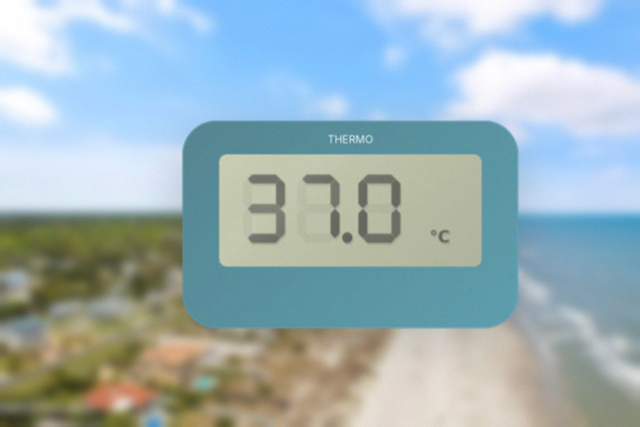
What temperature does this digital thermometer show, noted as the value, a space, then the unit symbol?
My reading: 37.0 °C
